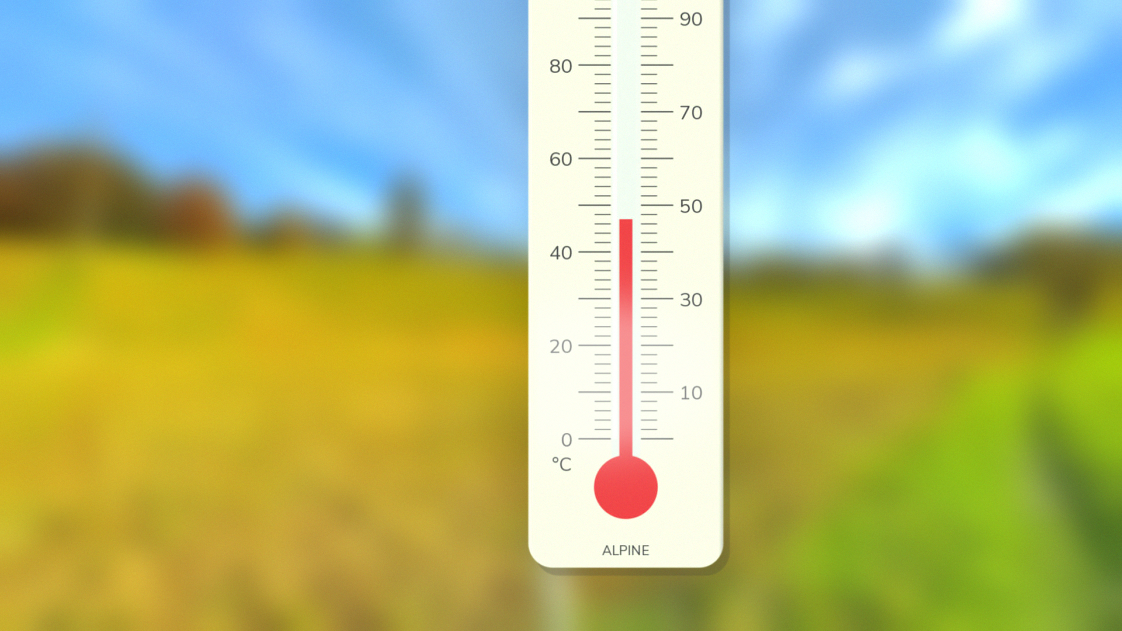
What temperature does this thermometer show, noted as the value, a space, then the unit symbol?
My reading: 47 °C
